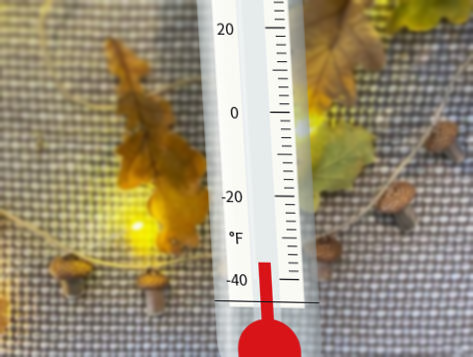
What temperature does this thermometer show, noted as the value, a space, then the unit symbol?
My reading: -36 °F
